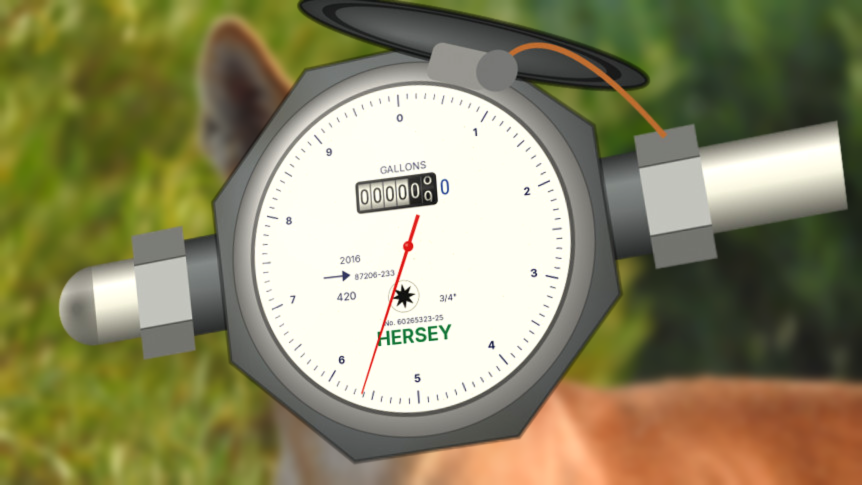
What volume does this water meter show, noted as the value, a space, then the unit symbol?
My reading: 85.6 gal
